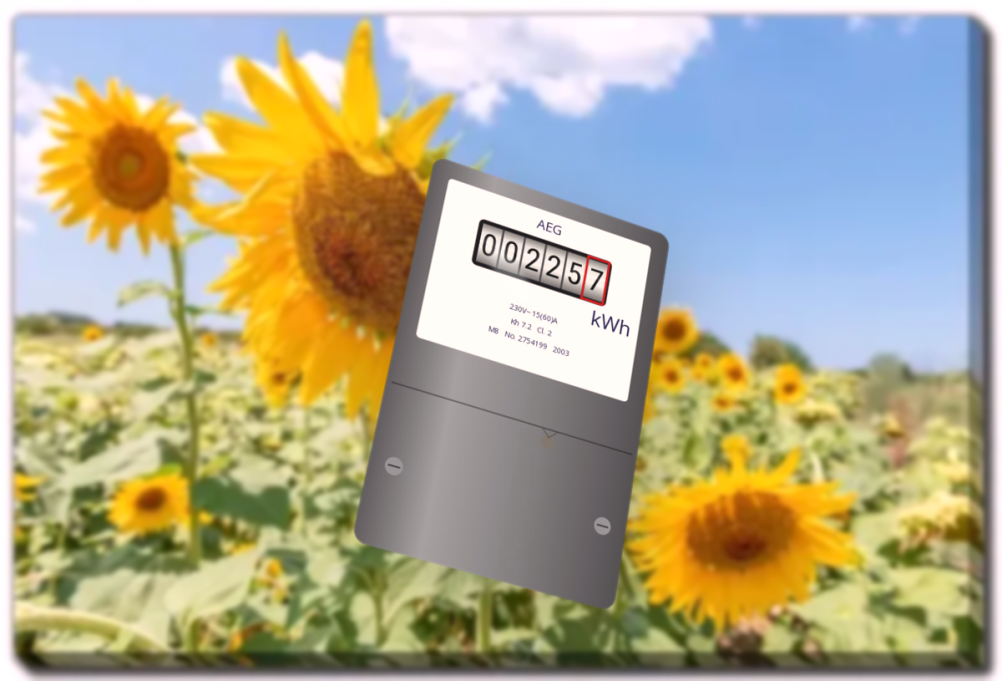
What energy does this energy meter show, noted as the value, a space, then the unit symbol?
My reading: 225.7 kWh
